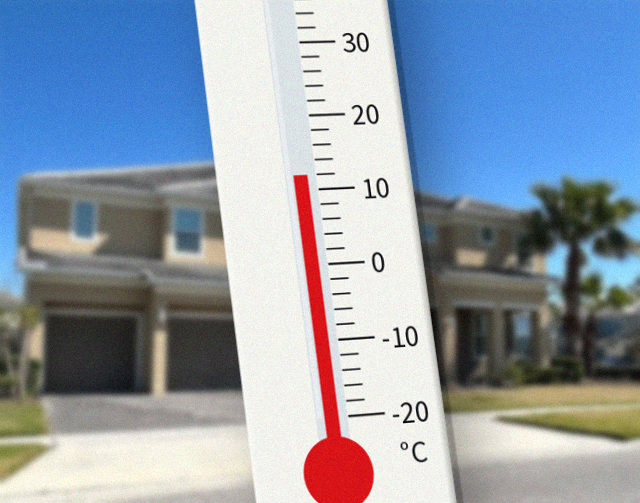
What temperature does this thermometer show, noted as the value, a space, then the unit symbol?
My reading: 12 °C
